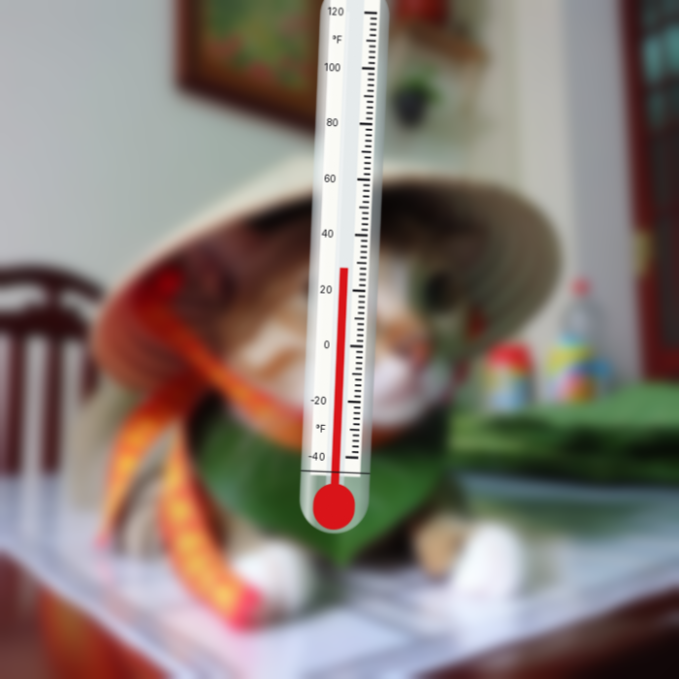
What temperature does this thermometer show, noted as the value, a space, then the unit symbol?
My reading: 28 °F
